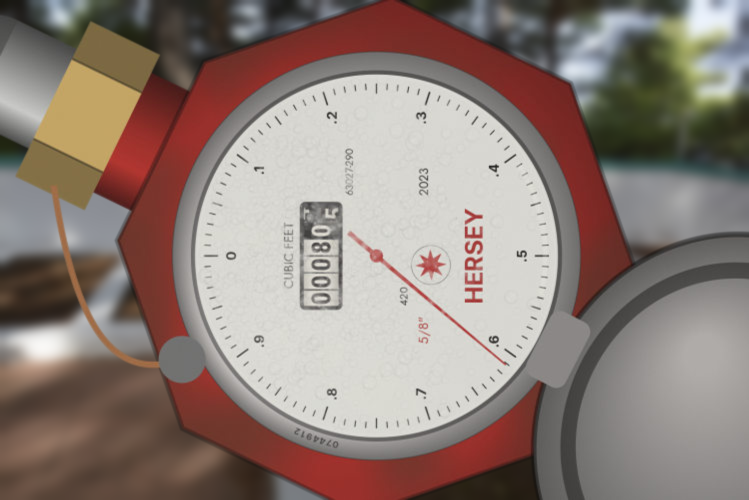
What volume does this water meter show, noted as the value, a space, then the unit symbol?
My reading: 804.61 ft³
